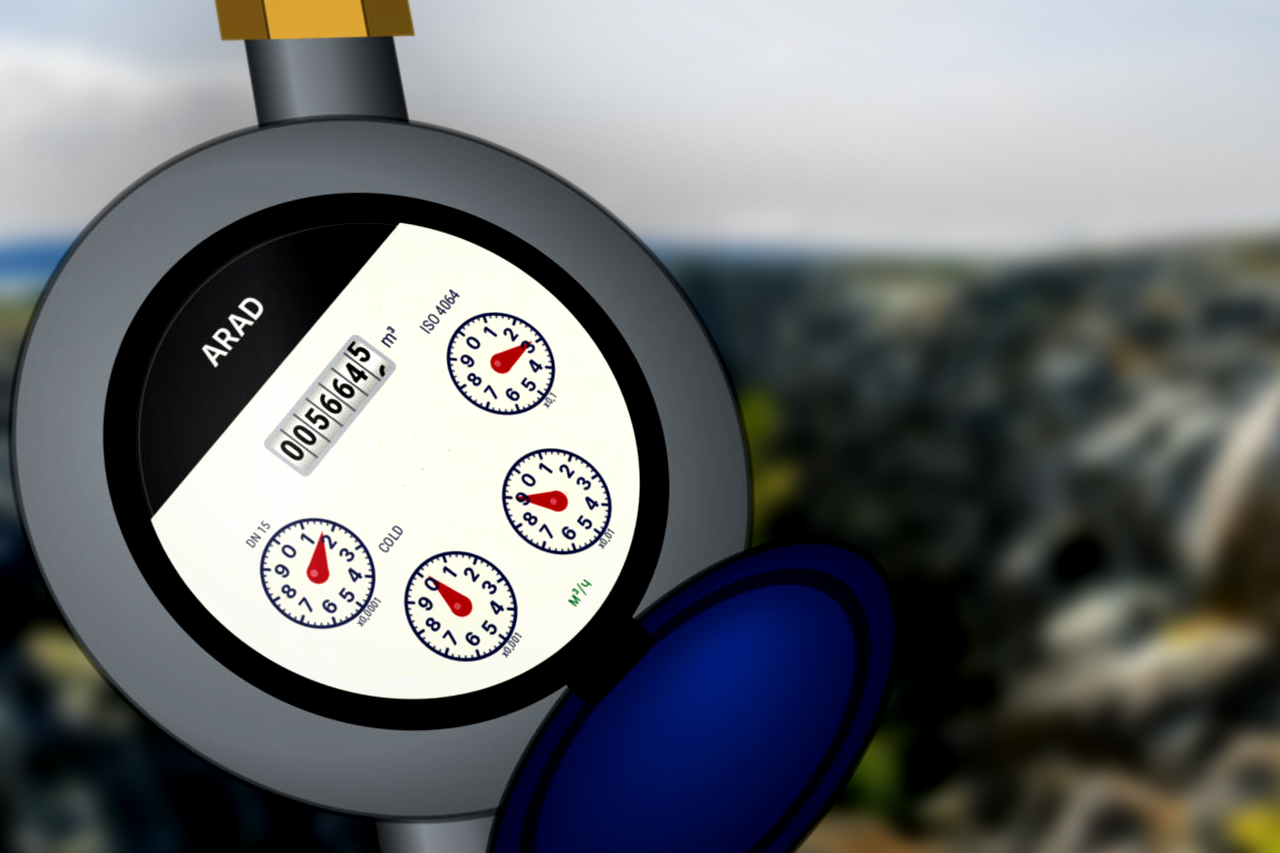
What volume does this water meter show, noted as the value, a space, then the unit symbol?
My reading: 56645.2901 m³
